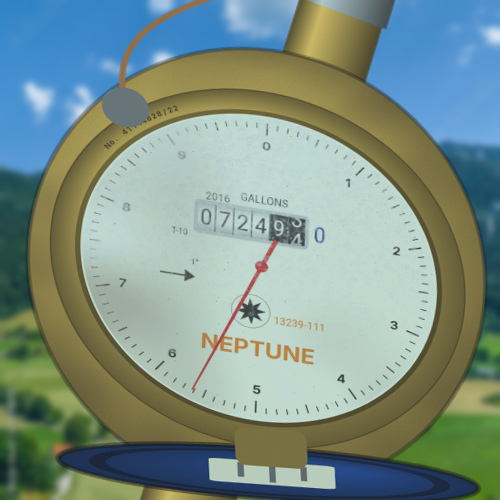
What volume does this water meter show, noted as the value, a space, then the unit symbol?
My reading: 724935.6 gal
